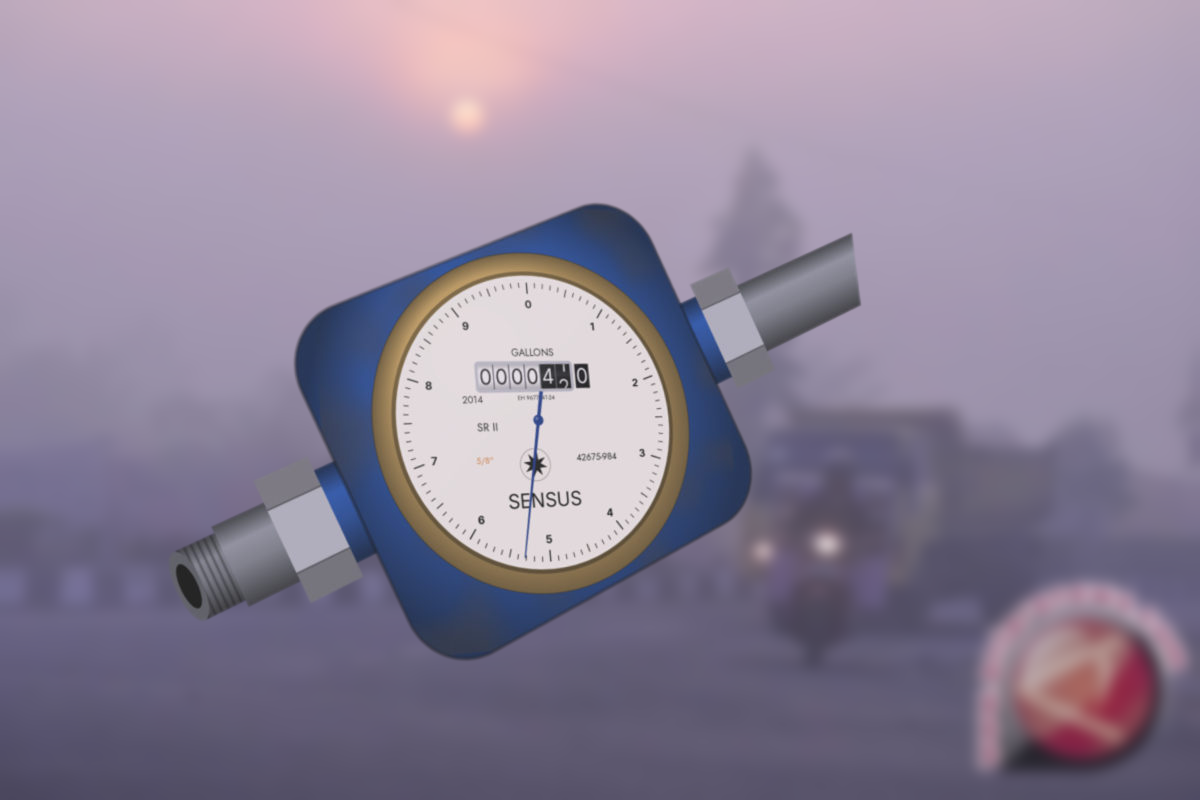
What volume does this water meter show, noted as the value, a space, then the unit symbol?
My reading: 415.3 gal
